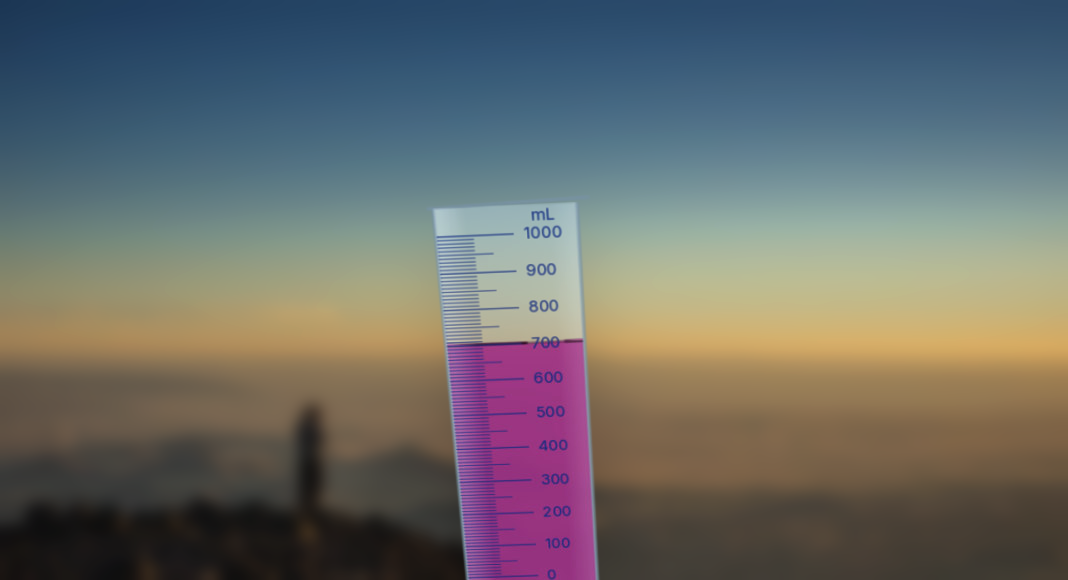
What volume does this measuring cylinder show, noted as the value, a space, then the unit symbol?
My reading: 700 mL
